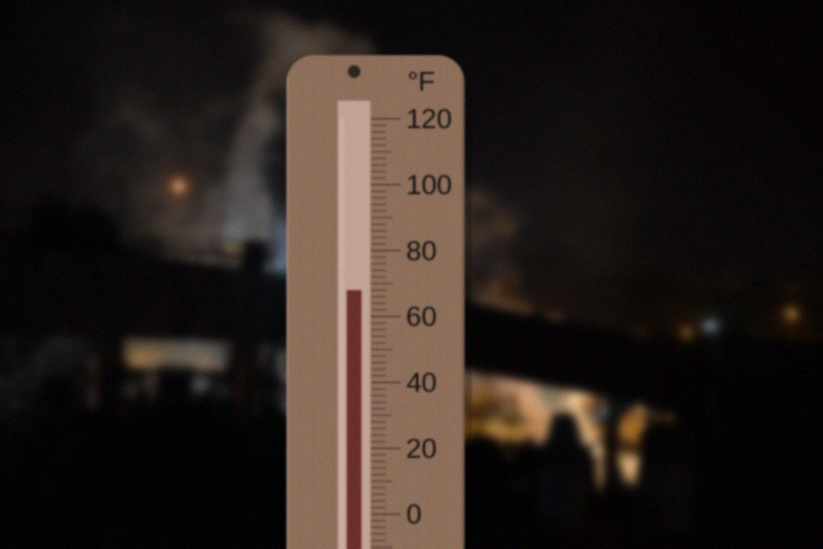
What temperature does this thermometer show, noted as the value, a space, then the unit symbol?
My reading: 68 °F
